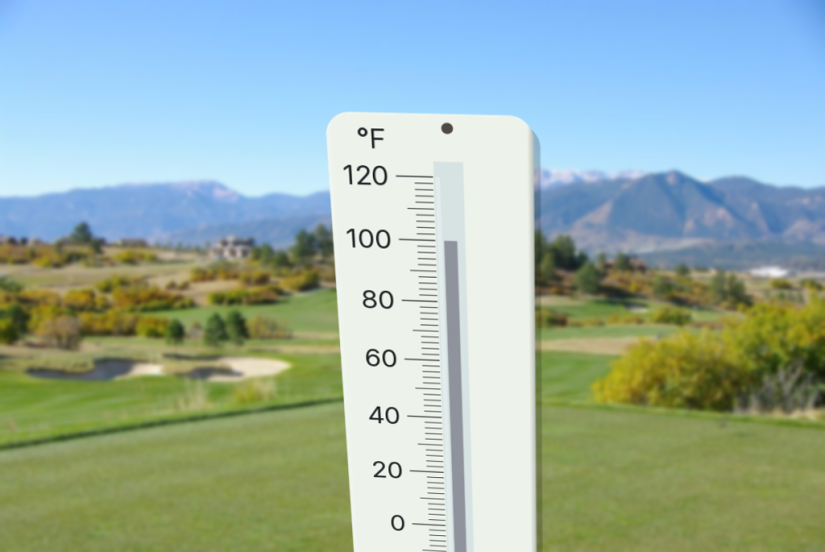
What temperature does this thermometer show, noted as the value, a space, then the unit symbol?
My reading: 100 °F
